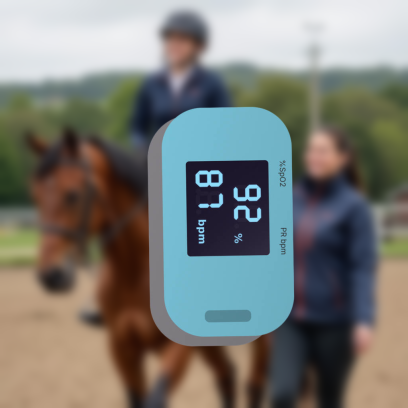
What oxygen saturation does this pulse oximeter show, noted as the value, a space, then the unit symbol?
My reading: 92 %
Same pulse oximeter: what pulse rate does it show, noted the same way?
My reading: 87 bpm
